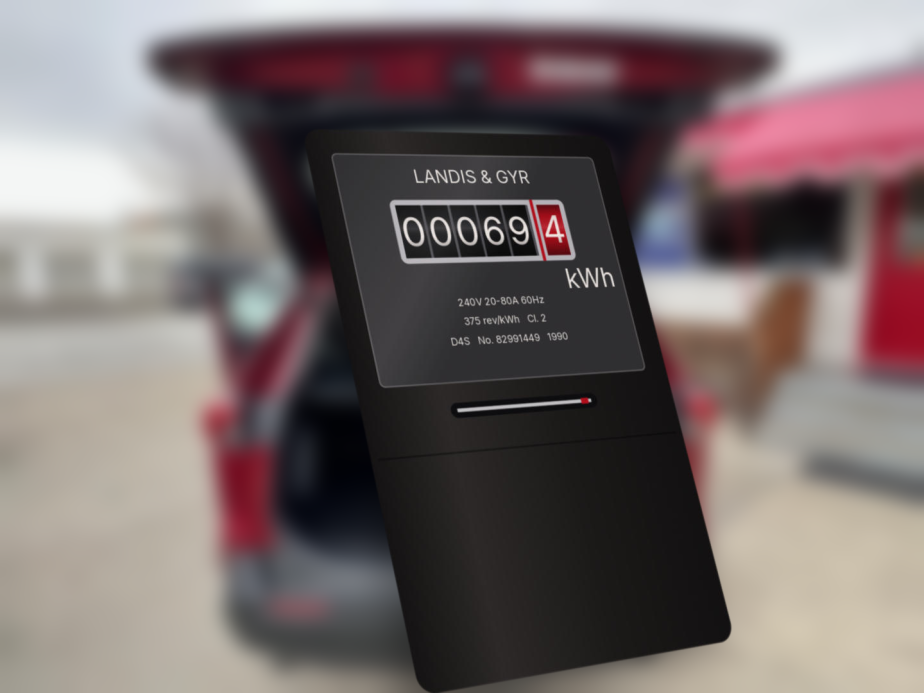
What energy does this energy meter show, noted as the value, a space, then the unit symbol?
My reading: 69.4 kWh
